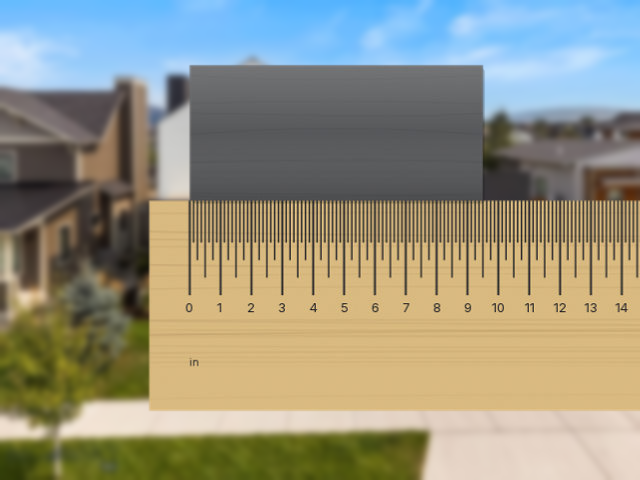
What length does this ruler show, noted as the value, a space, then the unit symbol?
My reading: 9.5 in
